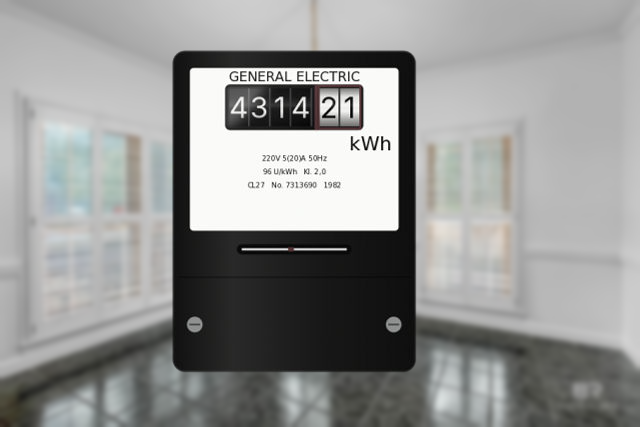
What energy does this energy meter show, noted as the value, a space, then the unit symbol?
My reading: 4314.21 kWh
